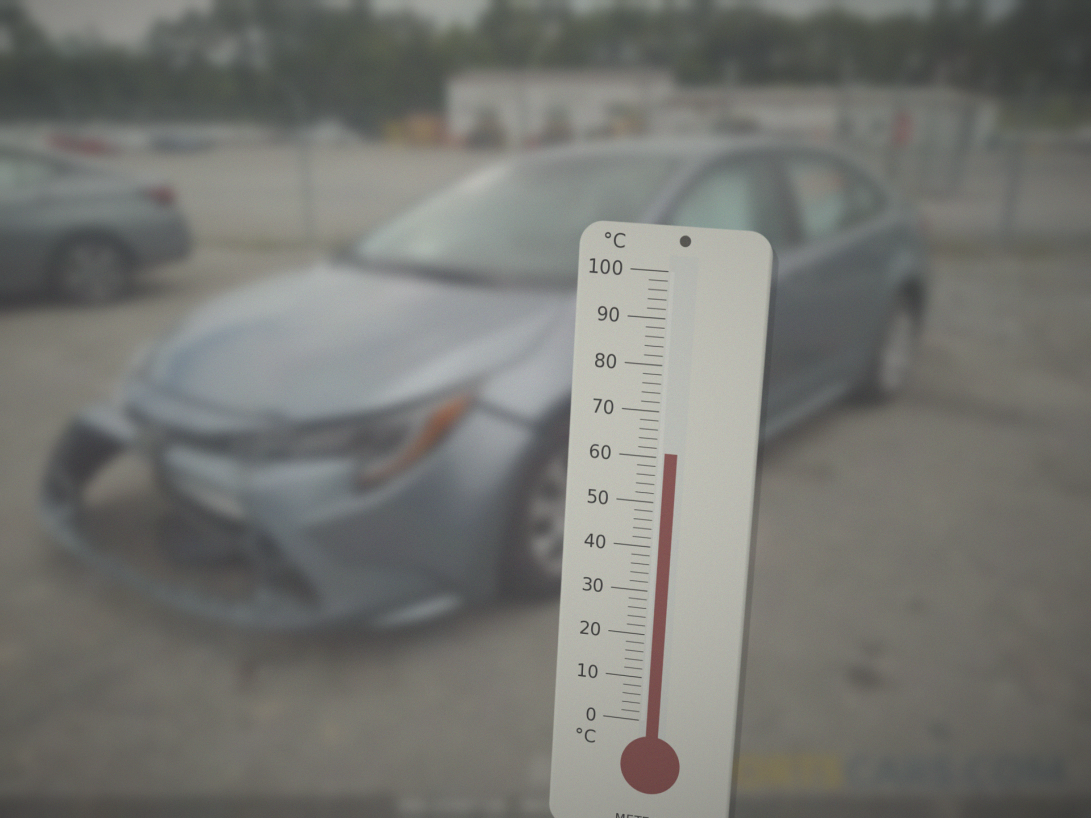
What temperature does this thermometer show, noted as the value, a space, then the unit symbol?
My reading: 61 °C
